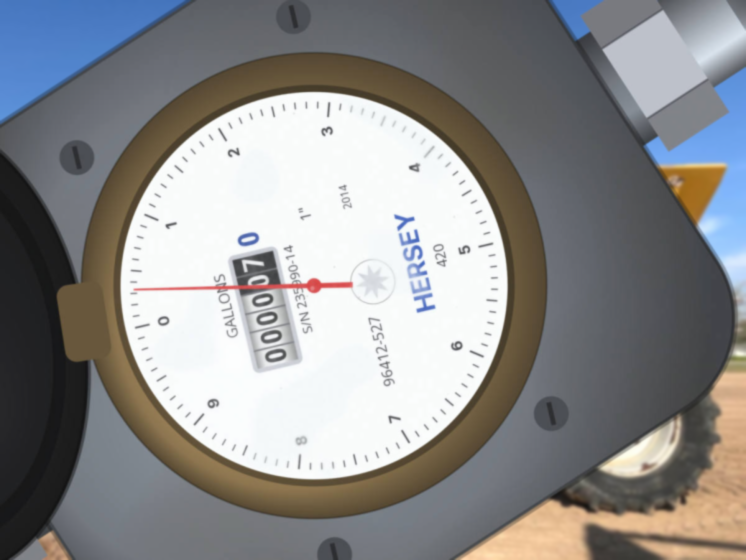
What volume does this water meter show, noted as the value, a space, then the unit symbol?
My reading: 70.3 gal
